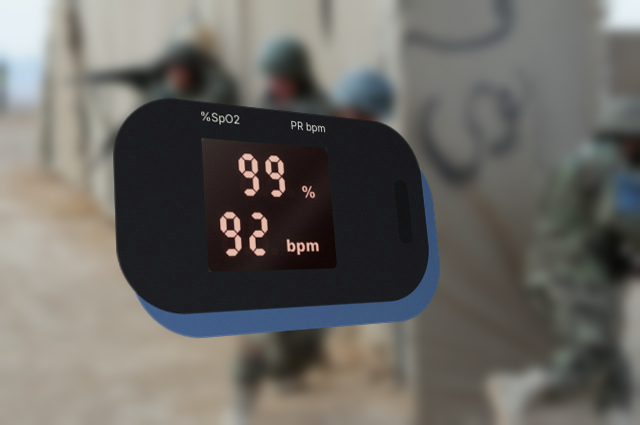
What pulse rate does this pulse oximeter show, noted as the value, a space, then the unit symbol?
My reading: 92 bpm
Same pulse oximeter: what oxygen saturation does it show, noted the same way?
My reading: 99 %
